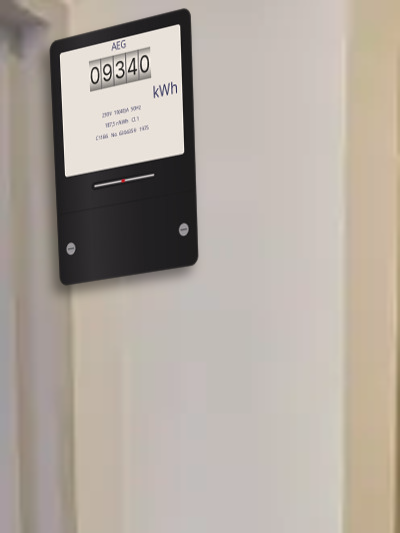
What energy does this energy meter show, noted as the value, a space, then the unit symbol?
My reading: 9340 kWh
